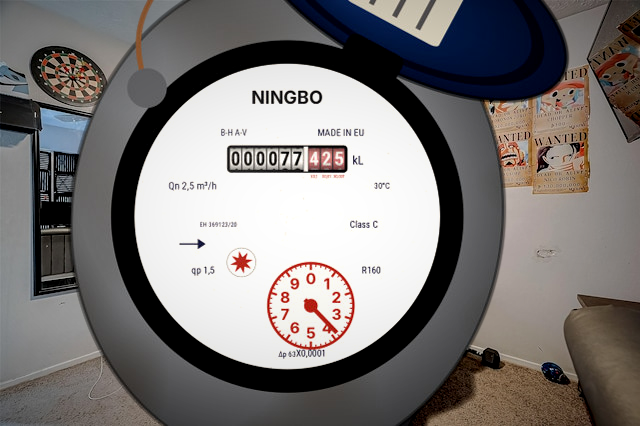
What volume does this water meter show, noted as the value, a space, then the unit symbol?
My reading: 77.4253 kL
